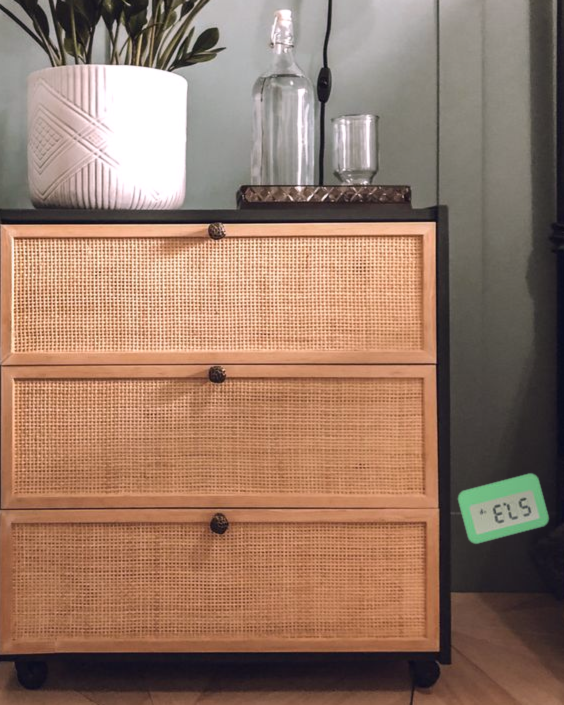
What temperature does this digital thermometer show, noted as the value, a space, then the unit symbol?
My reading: 57.3 °F
